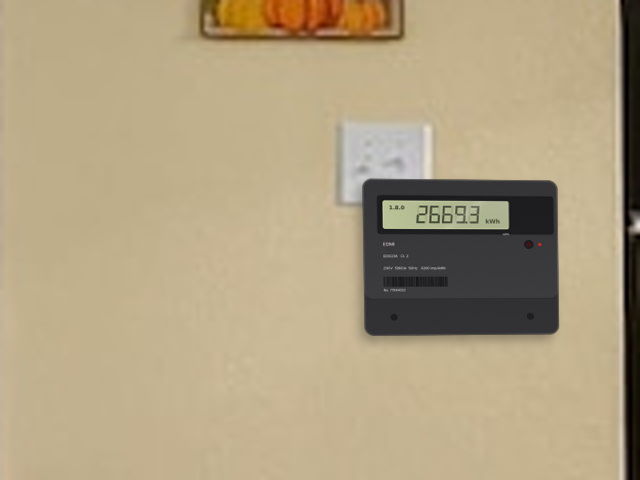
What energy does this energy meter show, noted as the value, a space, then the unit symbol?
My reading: 2669.3 kWh
